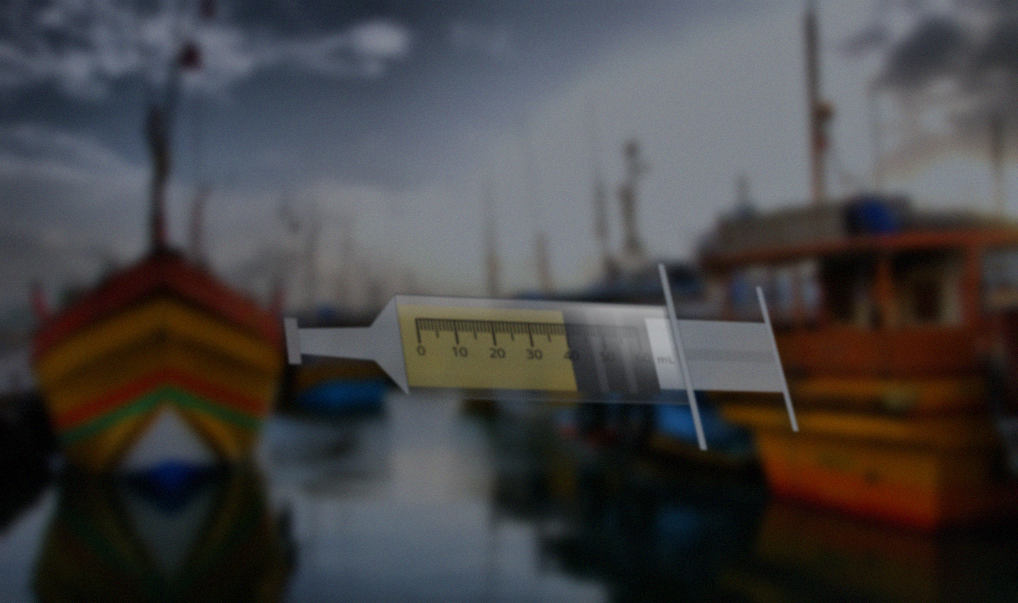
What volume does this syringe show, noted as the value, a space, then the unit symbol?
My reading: 40 mL
